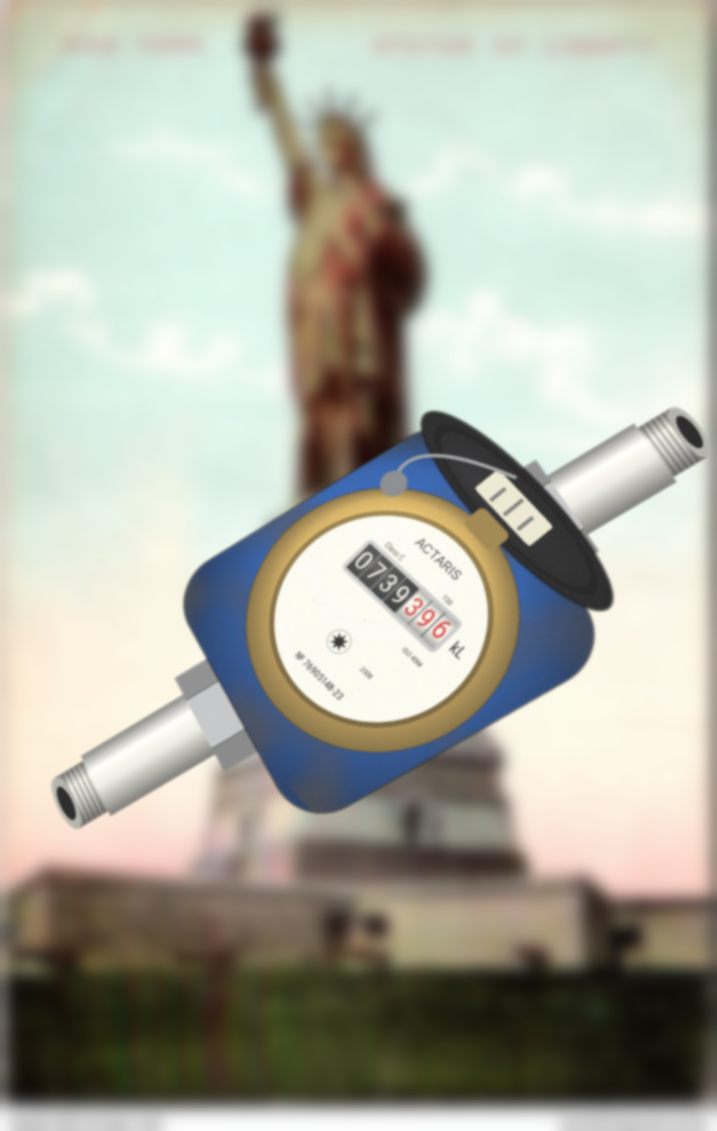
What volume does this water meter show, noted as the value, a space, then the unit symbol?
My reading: 739.396 kL
